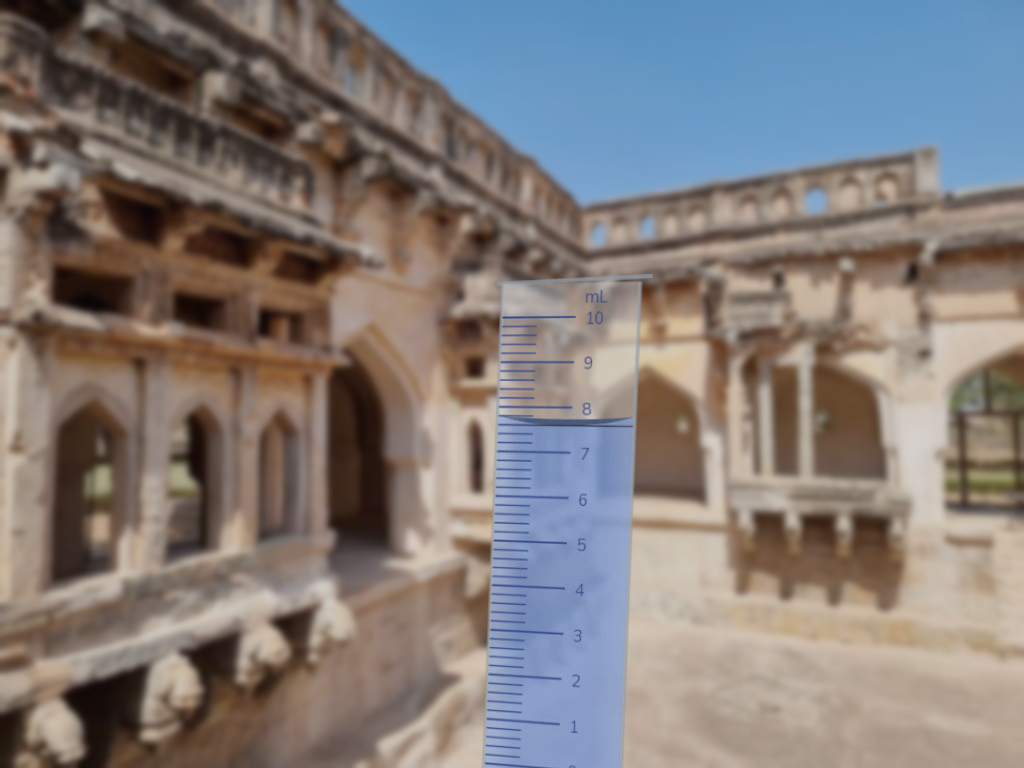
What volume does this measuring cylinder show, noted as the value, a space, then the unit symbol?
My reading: 7.6 mL
